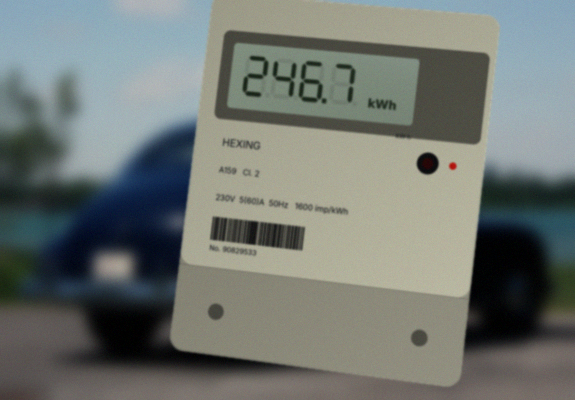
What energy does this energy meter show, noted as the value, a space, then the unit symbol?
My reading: 246.7 kWh
